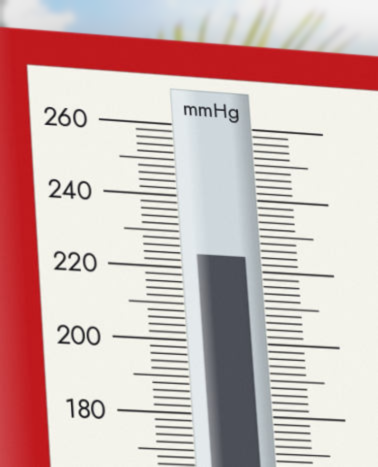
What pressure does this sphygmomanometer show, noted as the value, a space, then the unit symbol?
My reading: 224 mmHg
